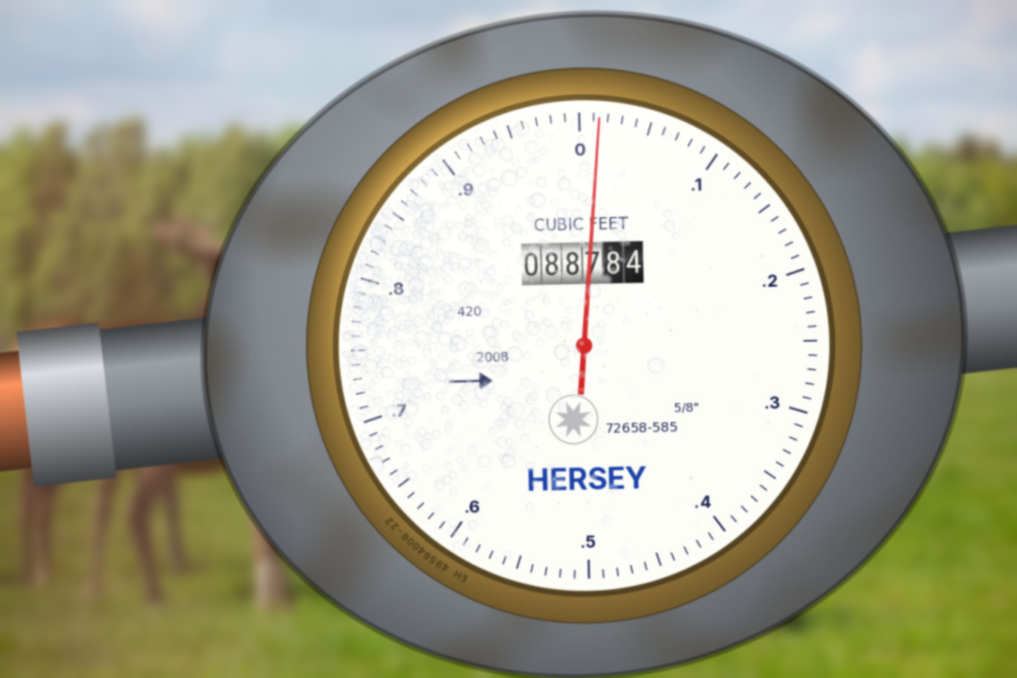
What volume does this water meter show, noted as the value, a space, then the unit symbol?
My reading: 88784.01 ft³
